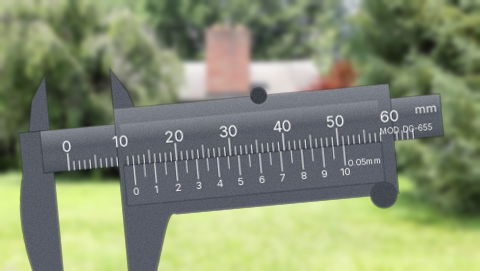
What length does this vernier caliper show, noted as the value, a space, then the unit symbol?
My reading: 12.0 mm
